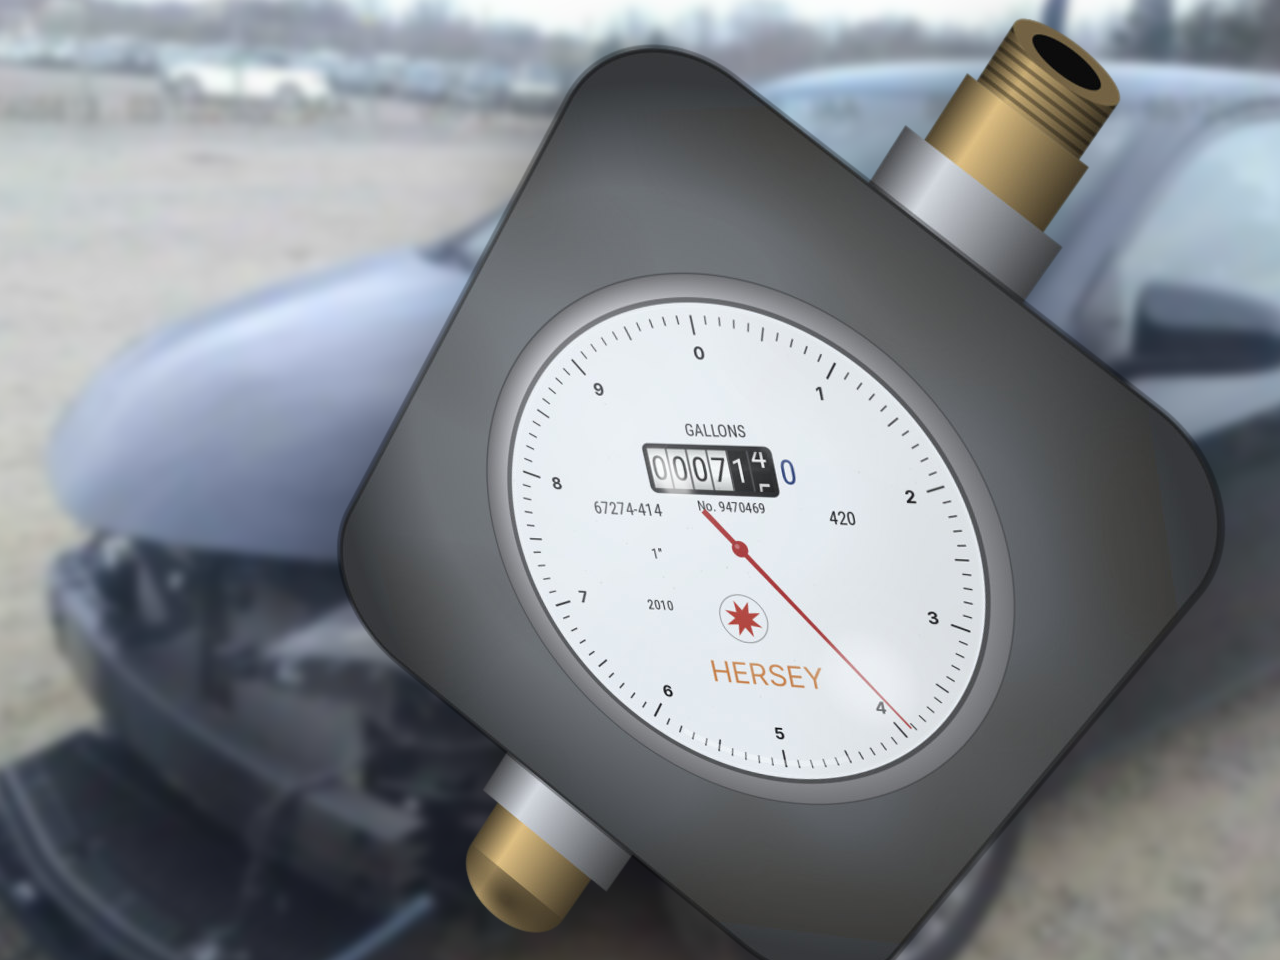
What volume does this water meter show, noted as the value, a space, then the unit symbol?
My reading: 7143.9 gal
